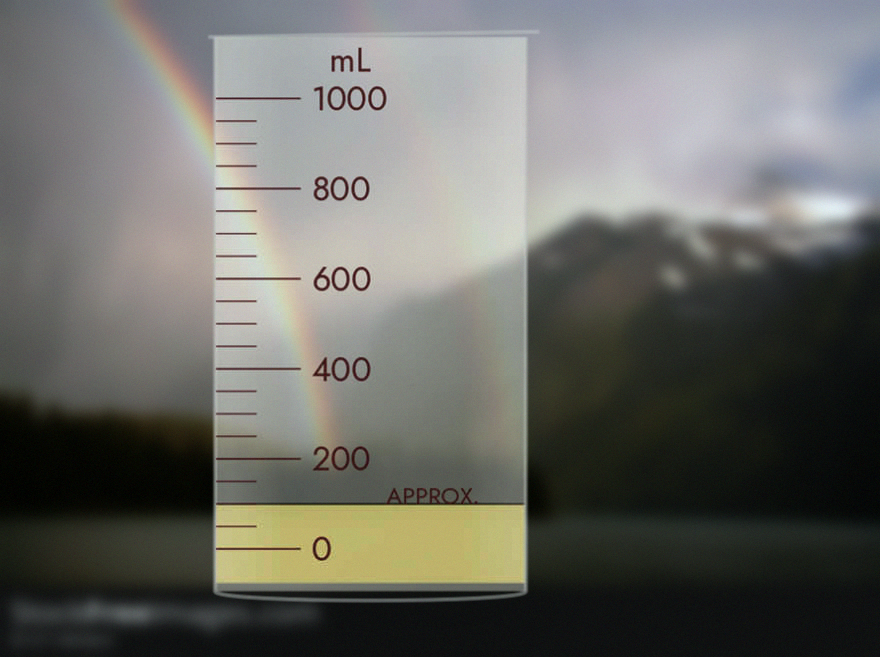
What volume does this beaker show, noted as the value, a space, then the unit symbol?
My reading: 100 mL
